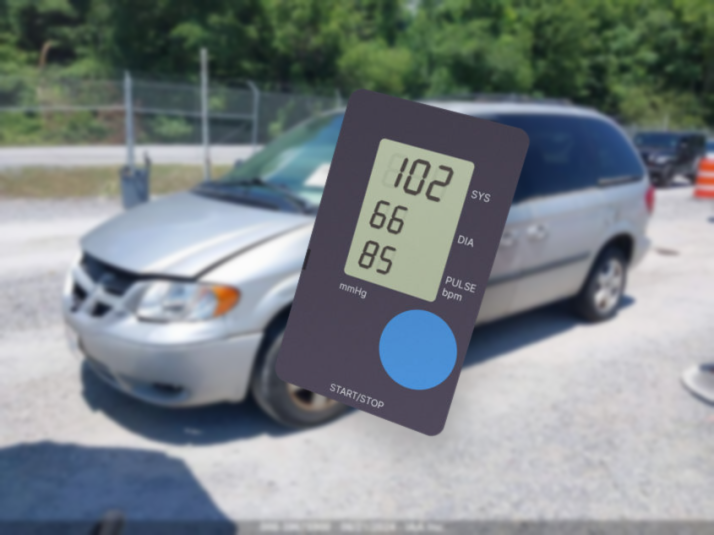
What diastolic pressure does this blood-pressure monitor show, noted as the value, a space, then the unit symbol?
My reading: 66 mmHg
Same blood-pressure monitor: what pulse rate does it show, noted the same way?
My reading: 85 bpm
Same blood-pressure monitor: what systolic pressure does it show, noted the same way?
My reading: 102 mmHg
